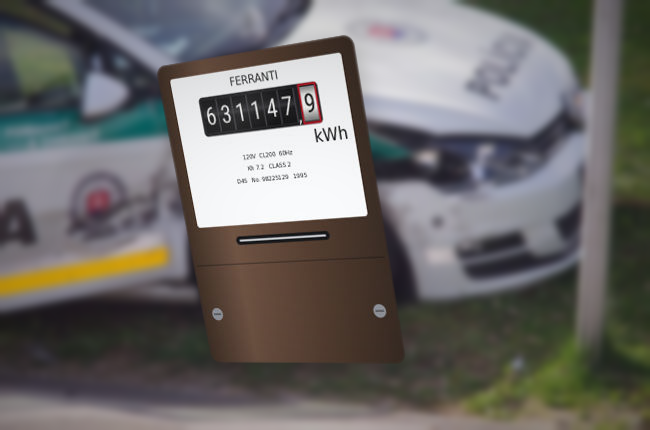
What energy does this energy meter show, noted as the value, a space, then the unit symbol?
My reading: 631147.9 kWh
